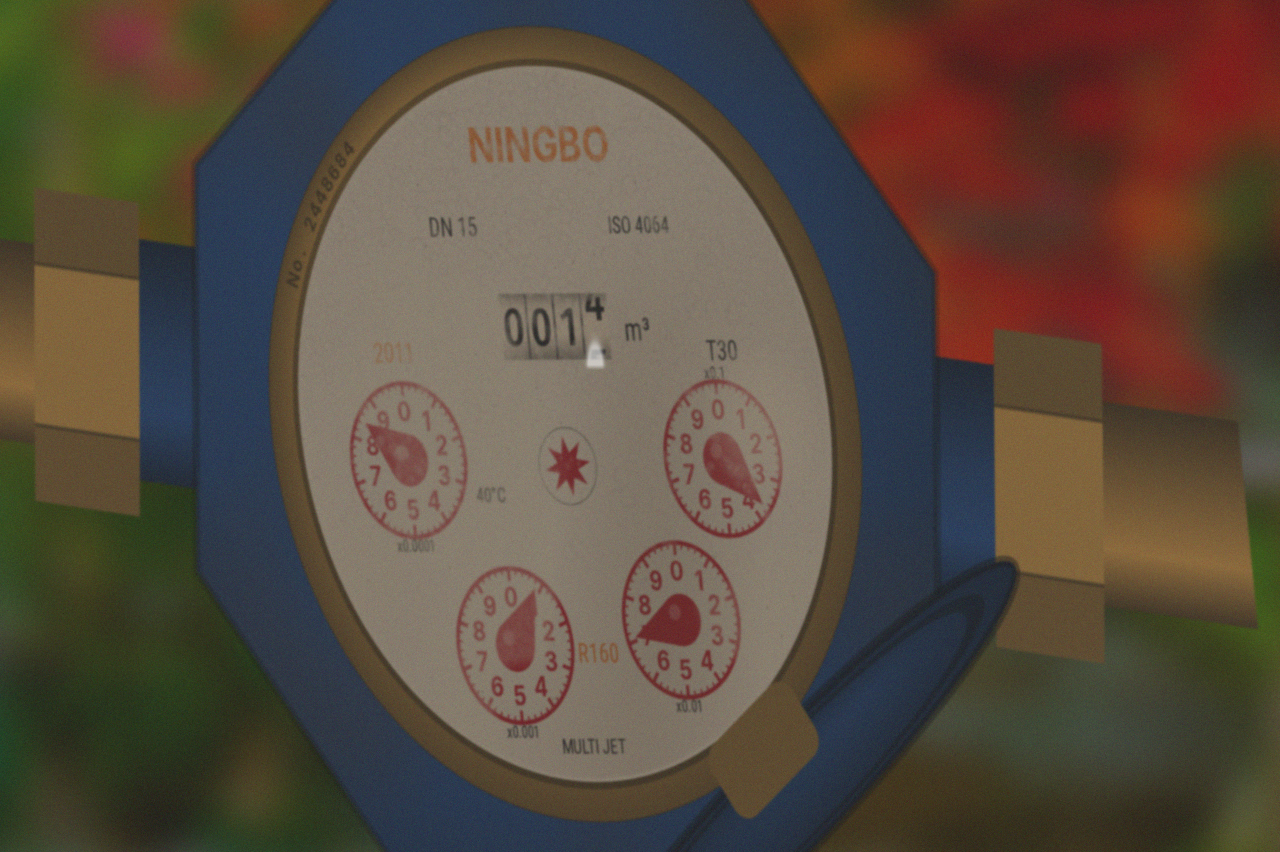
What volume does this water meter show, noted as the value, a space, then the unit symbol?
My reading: 14.3708 m³
